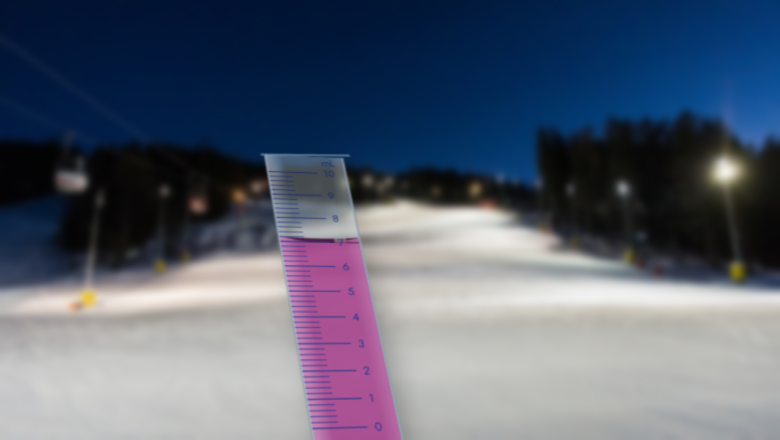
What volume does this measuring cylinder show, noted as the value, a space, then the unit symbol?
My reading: 7 mL
